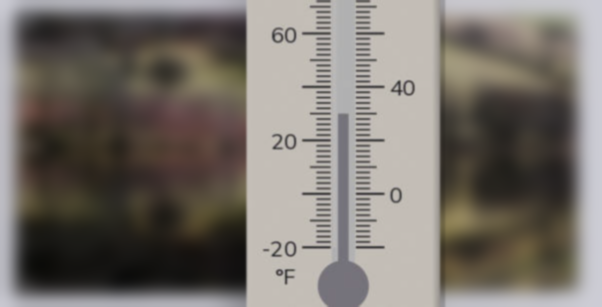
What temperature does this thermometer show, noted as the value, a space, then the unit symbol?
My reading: 30 °F
